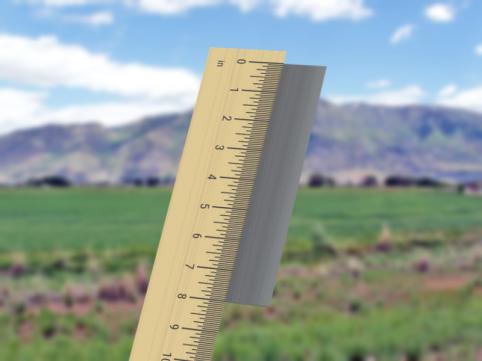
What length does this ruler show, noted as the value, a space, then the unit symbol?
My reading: 8 in
